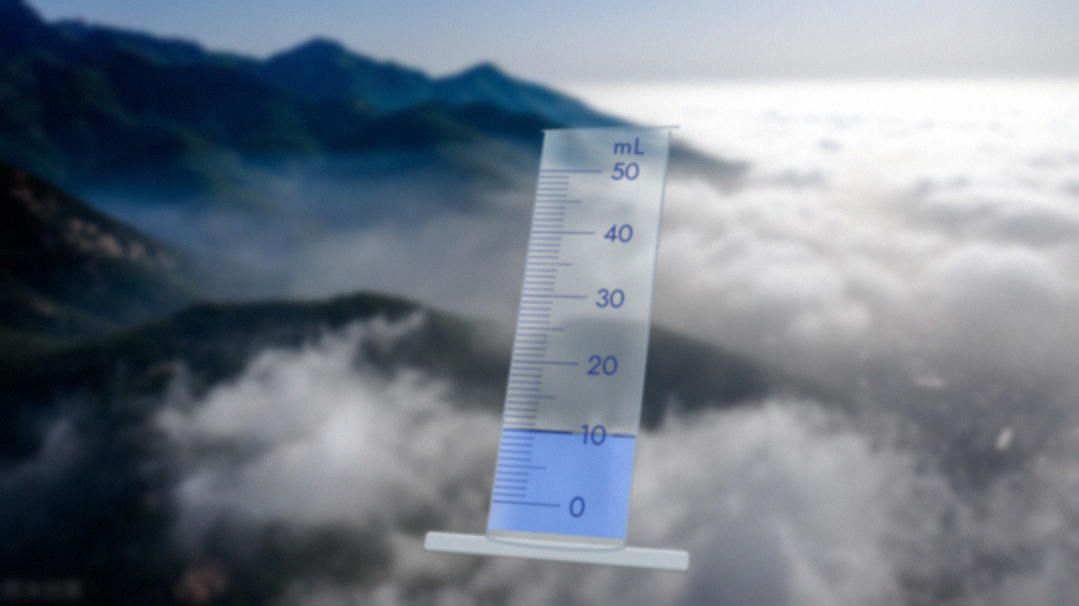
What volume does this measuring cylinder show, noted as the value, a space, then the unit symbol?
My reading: 10 mL
